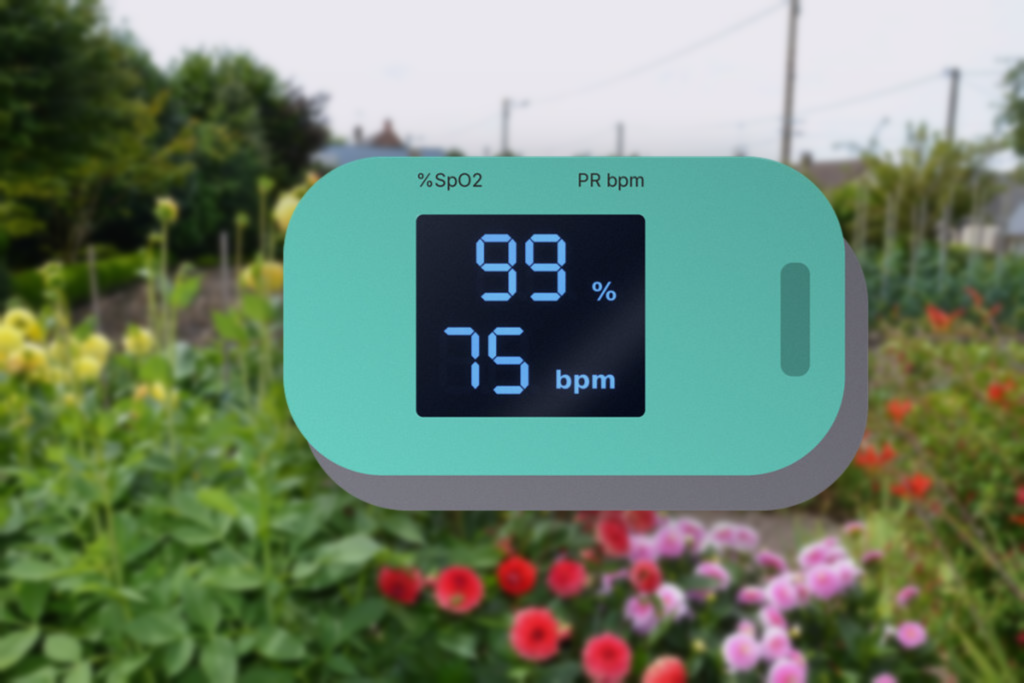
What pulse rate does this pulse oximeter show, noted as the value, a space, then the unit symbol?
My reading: 75 bpm
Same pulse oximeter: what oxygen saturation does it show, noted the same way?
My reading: 99 %
